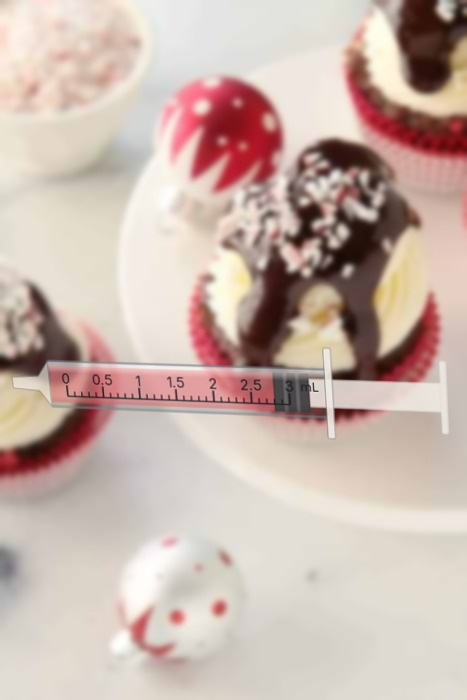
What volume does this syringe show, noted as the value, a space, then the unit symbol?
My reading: 2.8 mL
